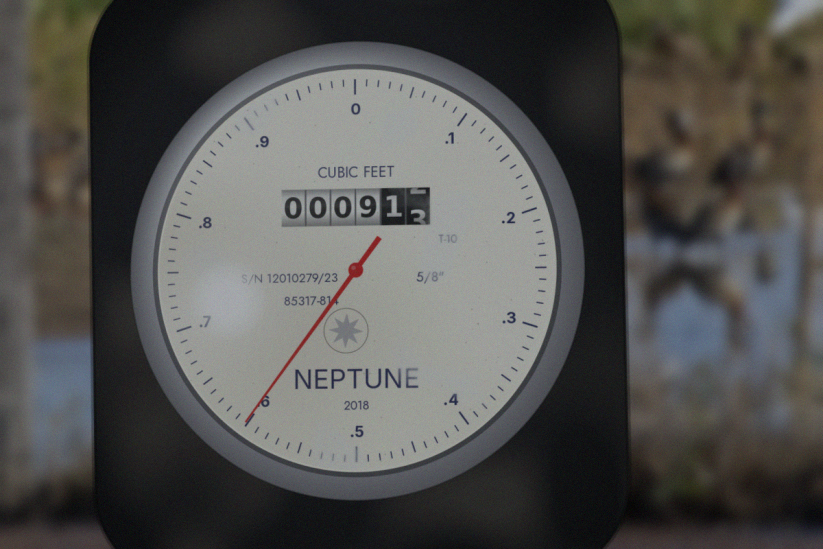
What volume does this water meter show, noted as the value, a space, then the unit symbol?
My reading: 912.60 ft³
